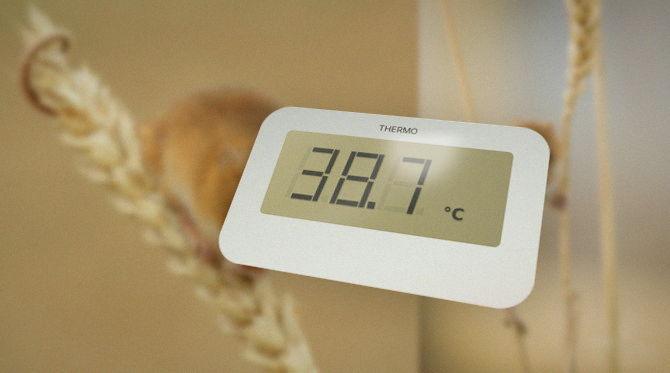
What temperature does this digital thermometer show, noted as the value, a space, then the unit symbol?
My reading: 38.7 °C
